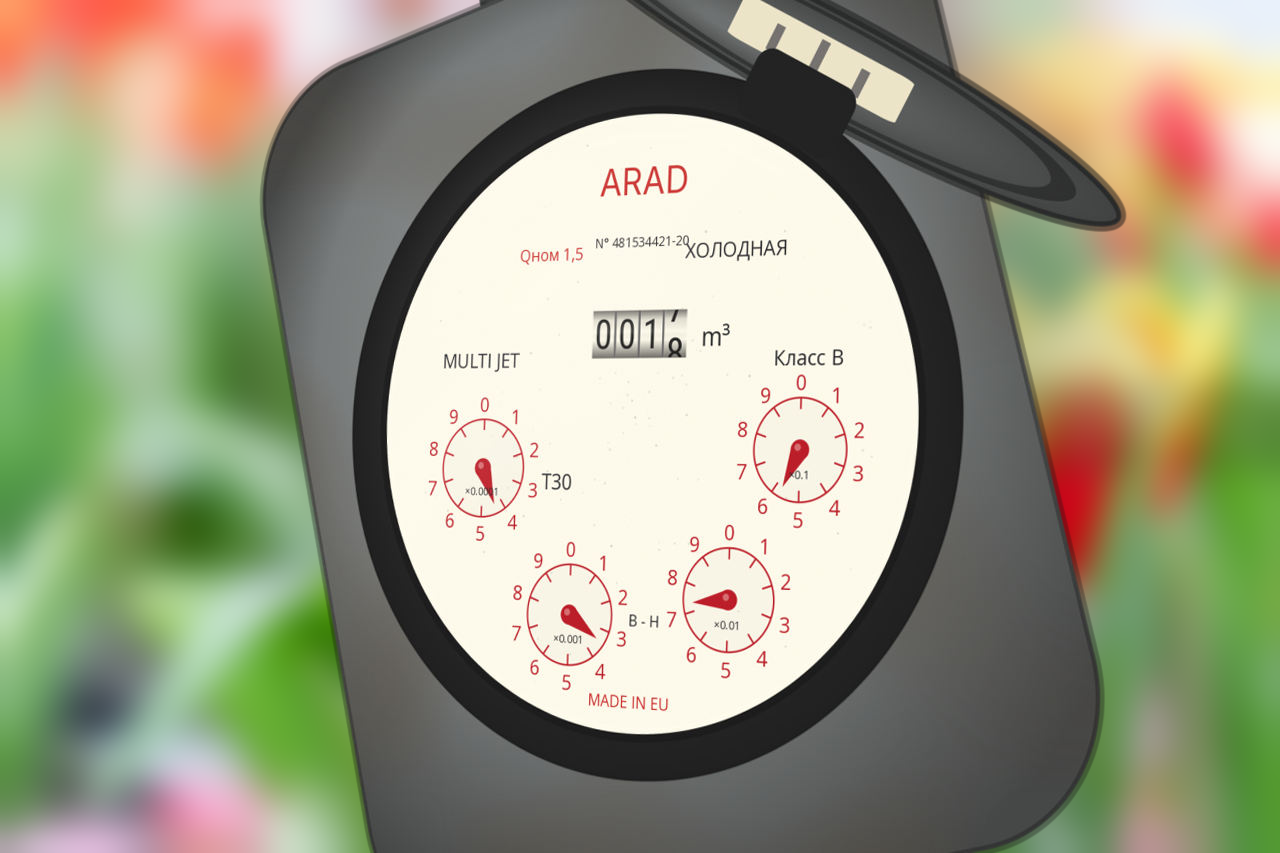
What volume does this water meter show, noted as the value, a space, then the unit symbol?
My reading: 17.5734 m³
